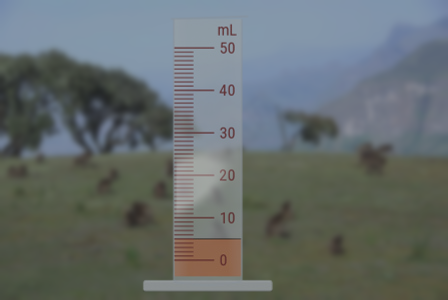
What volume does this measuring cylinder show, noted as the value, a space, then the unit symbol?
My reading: 5 mL
